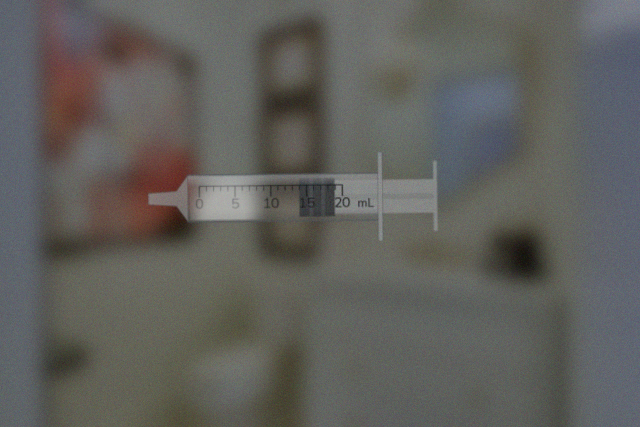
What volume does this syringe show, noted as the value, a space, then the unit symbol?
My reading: 14 mL
